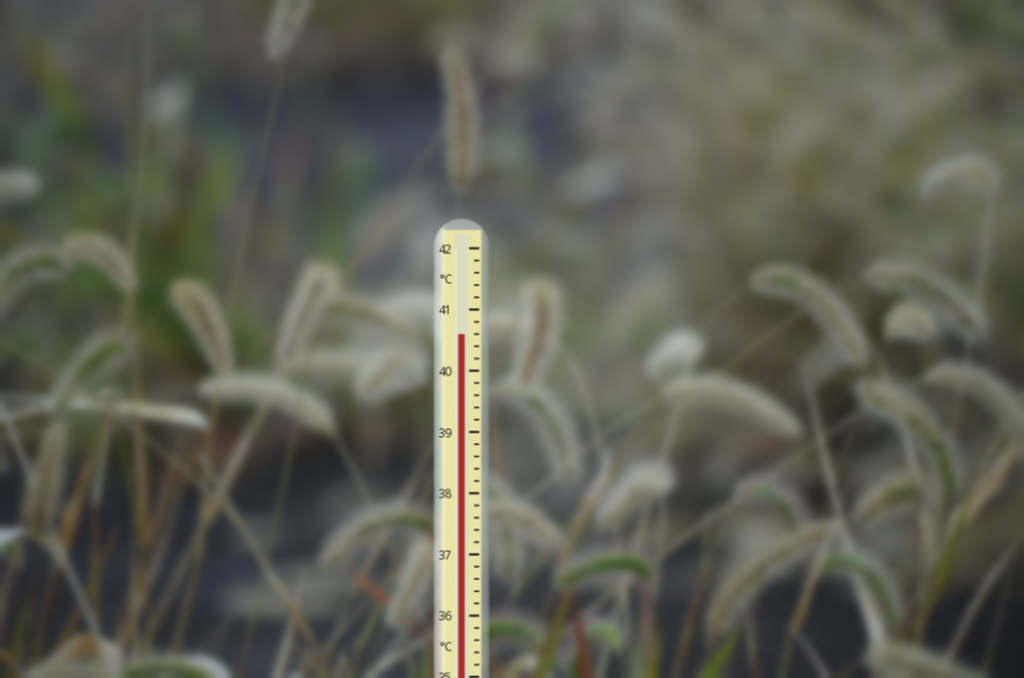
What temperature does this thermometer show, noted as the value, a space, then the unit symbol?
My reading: 40.6 °C
